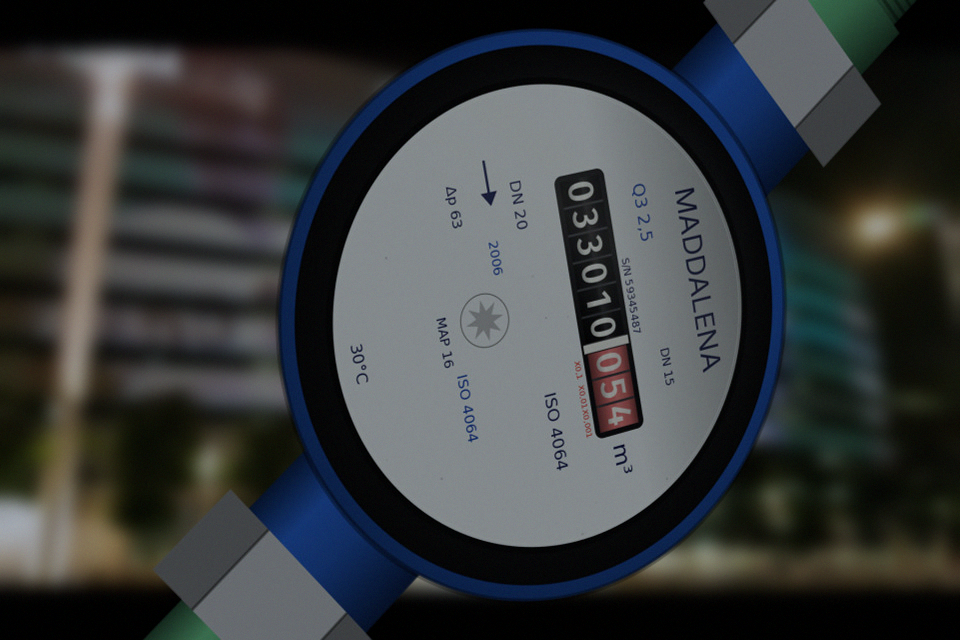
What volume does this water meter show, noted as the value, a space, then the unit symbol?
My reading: 33010.054 m³
